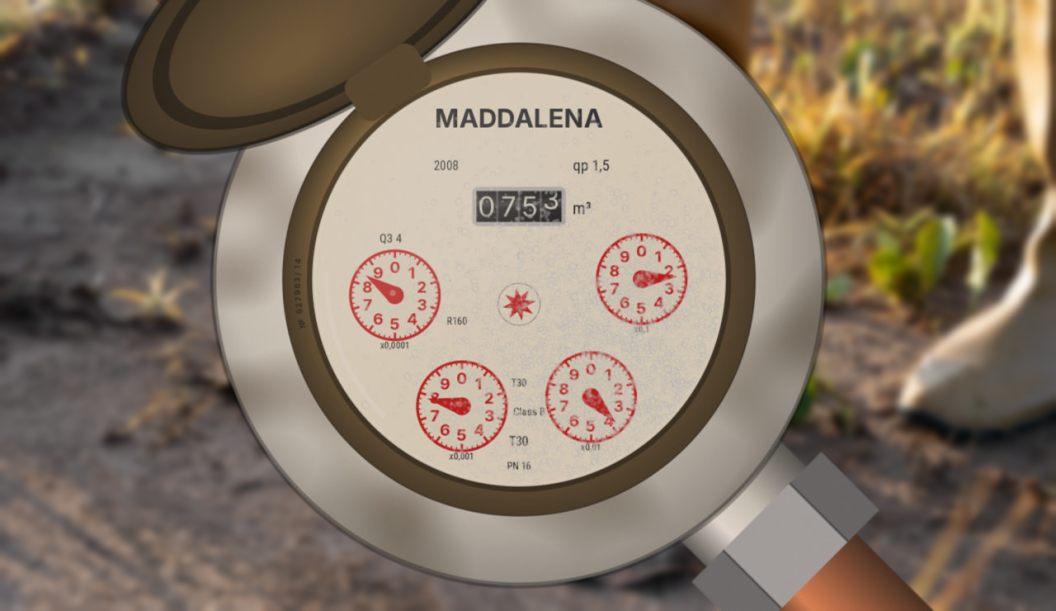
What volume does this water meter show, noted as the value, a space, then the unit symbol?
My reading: 753.2378 m³
